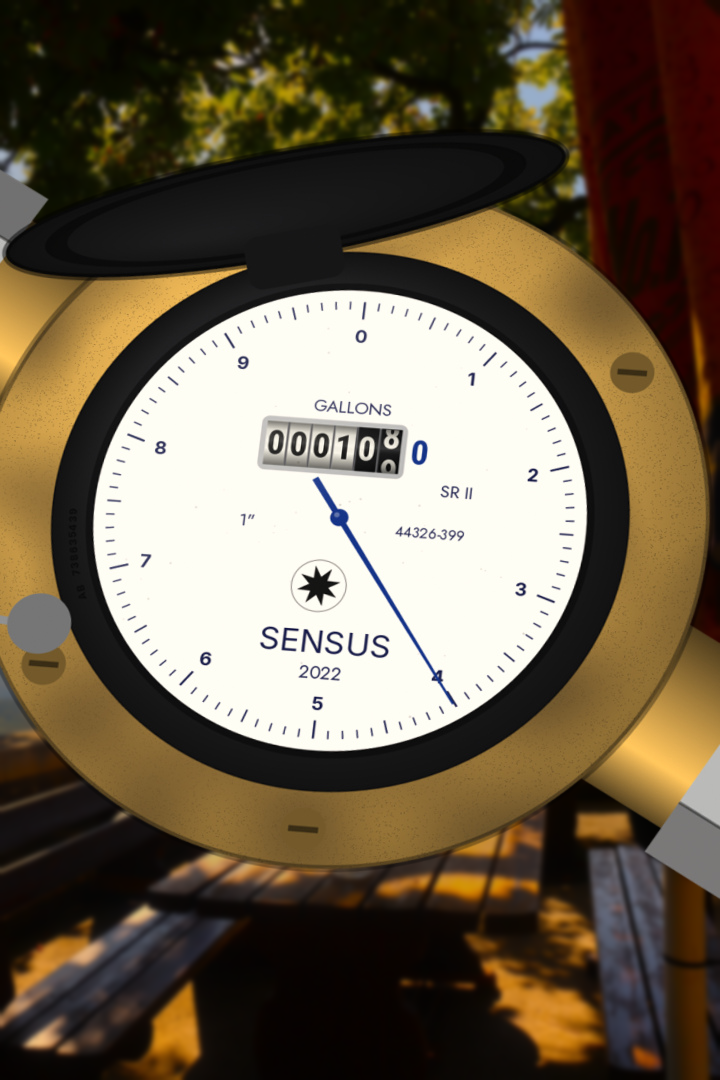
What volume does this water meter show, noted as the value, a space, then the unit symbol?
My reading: 1084.0 gal
